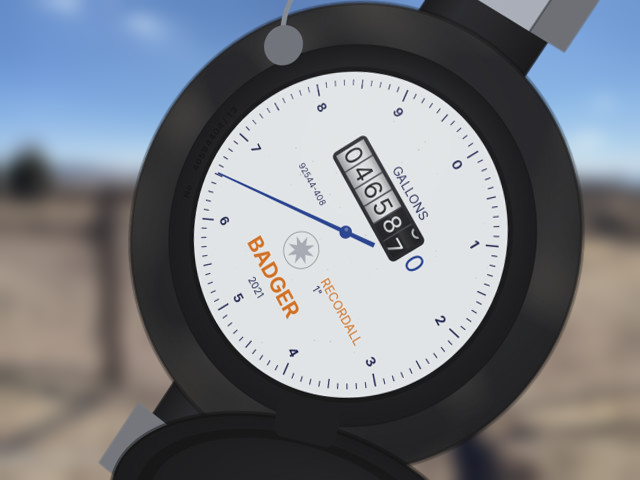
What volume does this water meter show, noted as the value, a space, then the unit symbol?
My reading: 465866.5 gal
